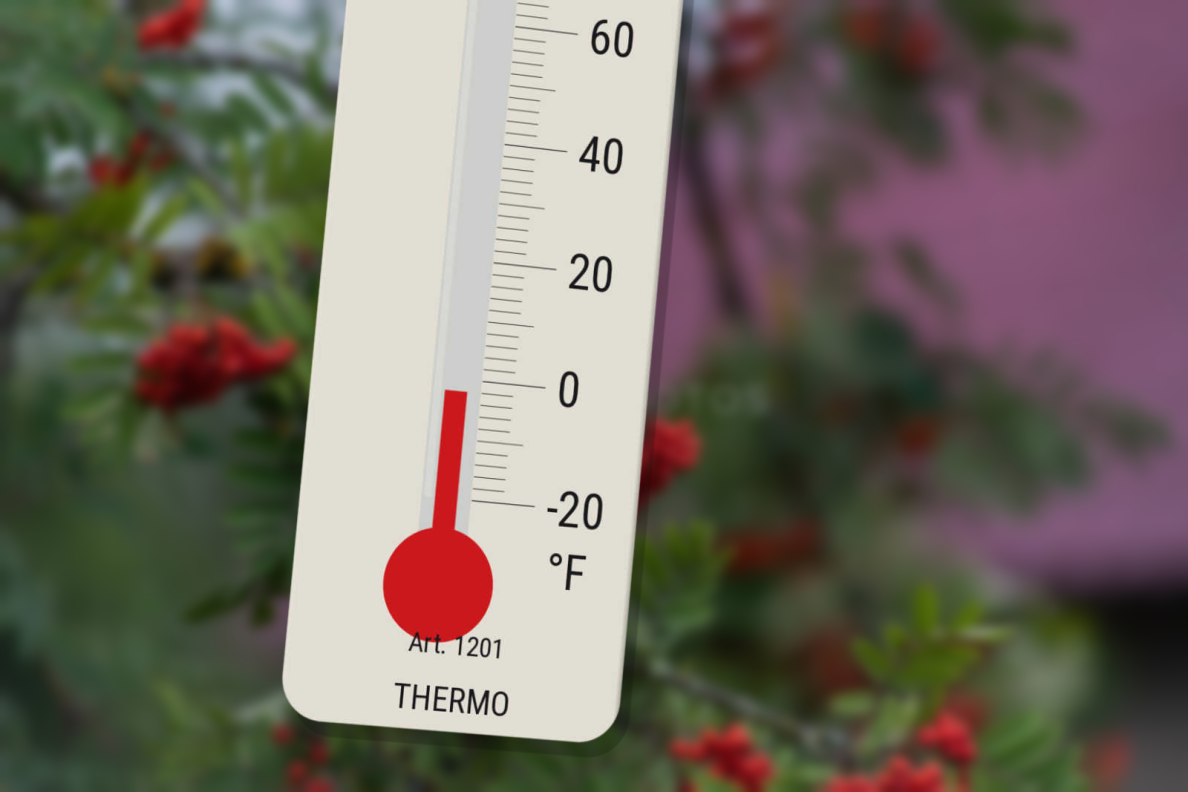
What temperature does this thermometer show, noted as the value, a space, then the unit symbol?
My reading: -2 °F
